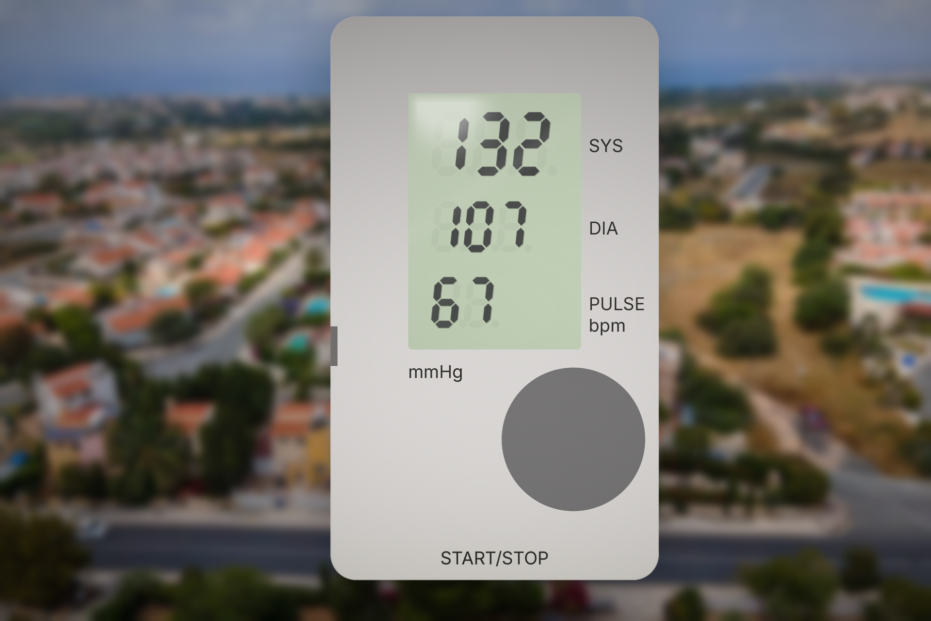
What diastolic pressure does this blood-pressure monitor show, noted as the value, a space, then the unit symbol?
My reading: 107 mmHg
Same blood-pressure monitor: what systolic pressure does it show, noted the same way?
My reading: 132 mmHg
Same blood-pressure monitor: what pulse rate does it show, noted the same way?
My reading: 67 bpm
